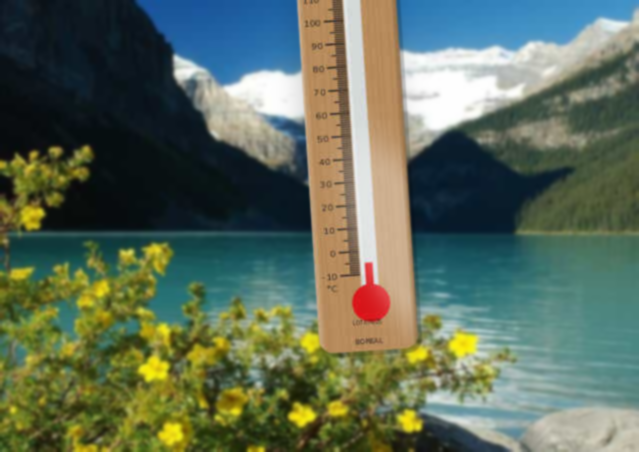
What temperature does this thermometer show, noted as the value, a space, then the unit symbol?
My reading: -5 °C
